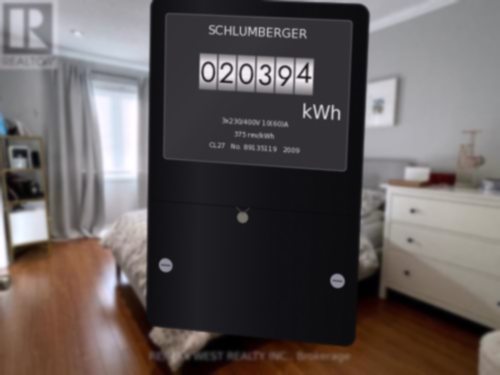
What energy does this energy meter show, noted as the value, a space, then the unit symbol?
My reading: 20394 kWh
